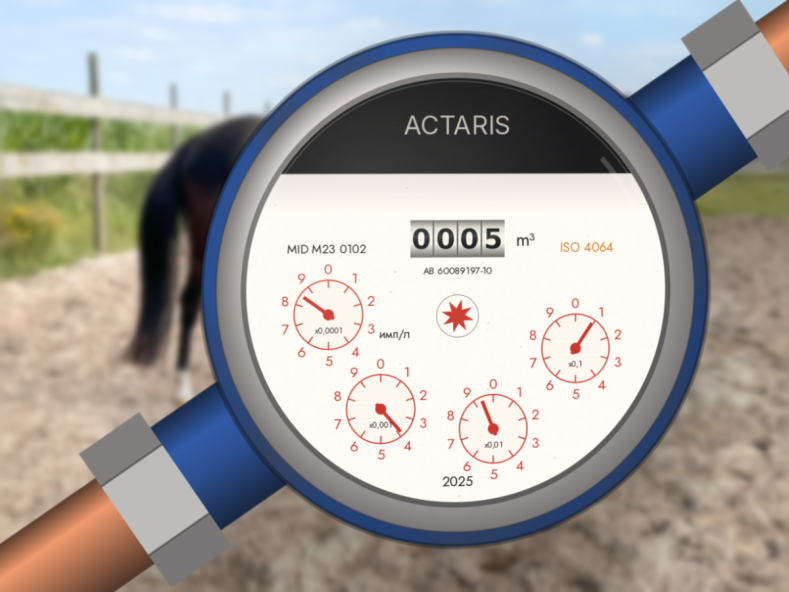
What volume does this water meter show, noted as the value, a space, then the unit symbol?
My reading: 5.0938 m³
